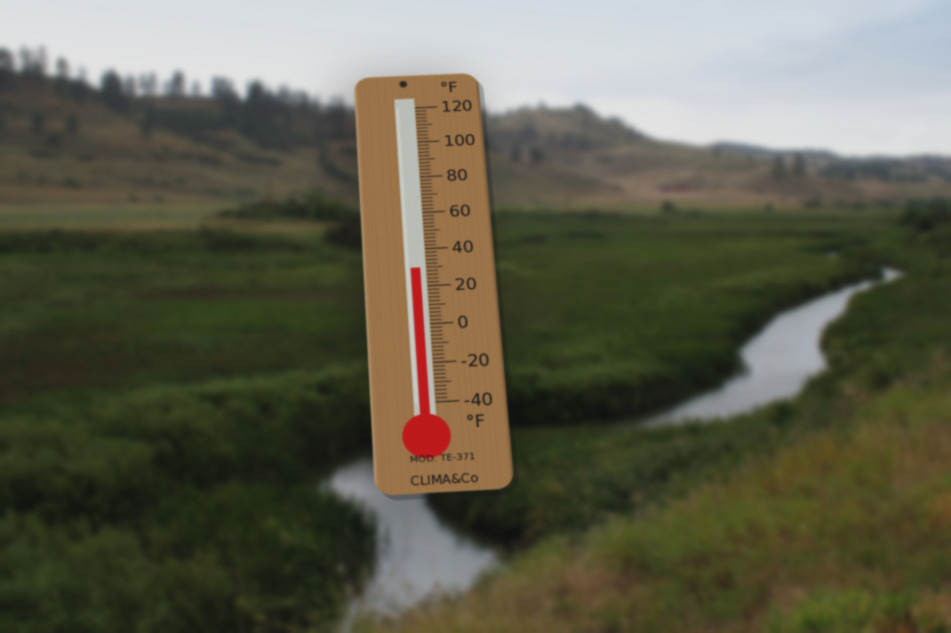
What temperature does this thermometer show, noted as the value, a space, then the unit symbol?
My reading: 30 °F
